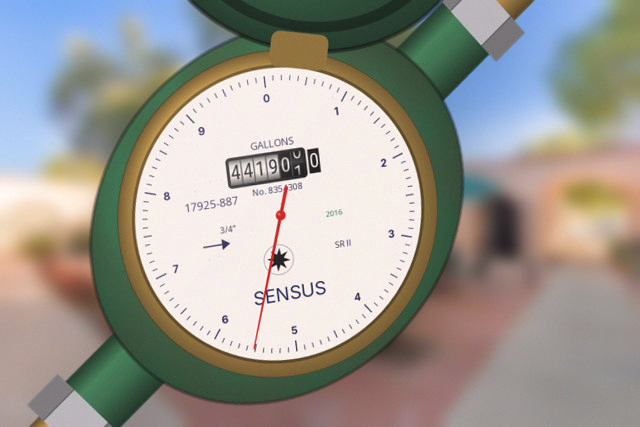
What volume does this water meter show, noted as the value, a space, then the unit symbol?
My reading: 4419005.5 gal
